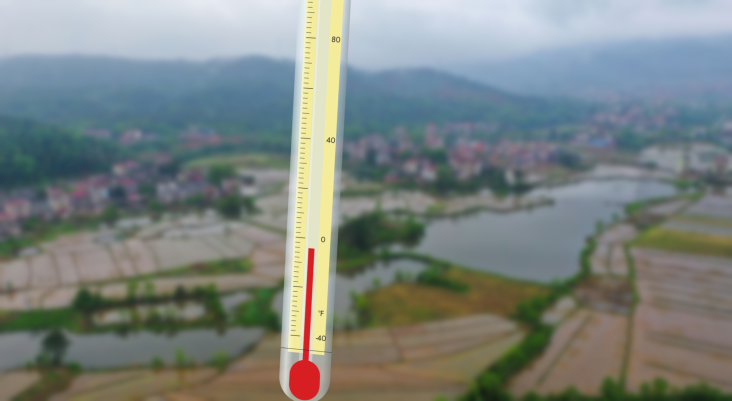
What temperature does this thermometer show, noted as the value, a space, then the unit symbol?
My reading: -4 °F
